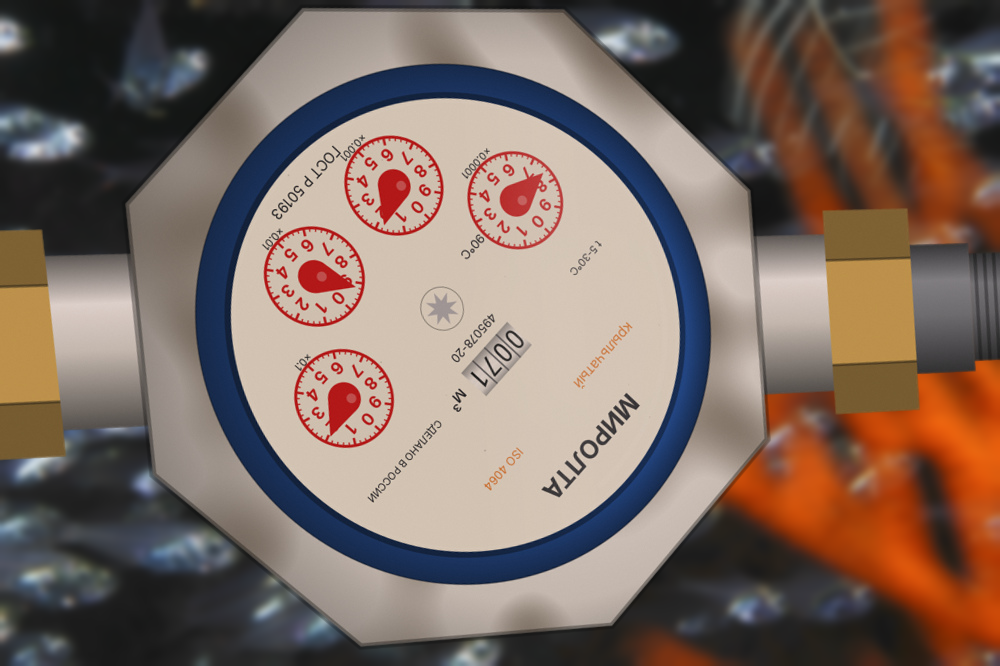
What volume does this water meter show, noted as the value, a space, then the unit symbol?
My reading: 71.1917 m³
